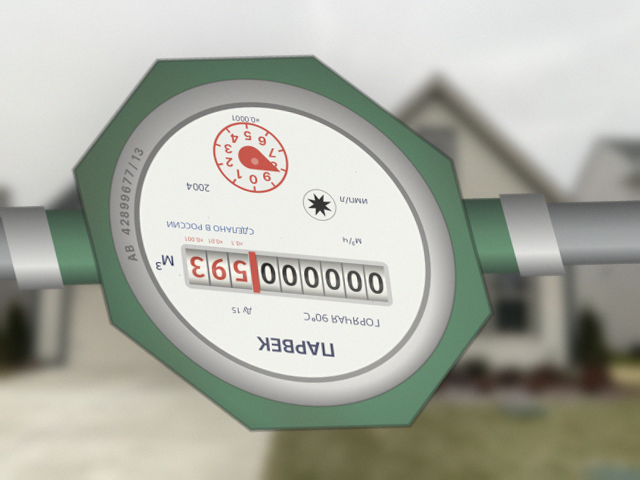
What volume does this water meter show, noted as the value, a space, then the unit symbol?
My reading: 0.5938 m³
